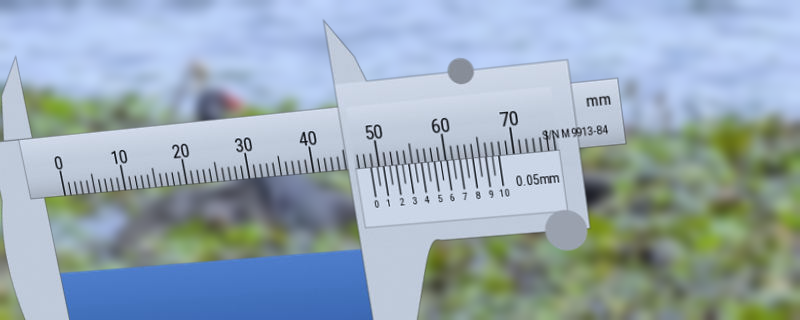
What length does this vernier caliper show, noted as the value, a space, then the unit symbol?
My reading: 48.8 mm
